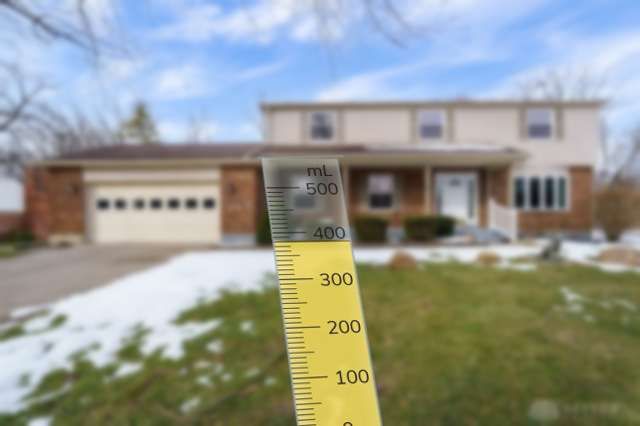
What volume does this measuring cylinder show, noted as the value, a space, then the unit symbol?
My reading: 380 mL
